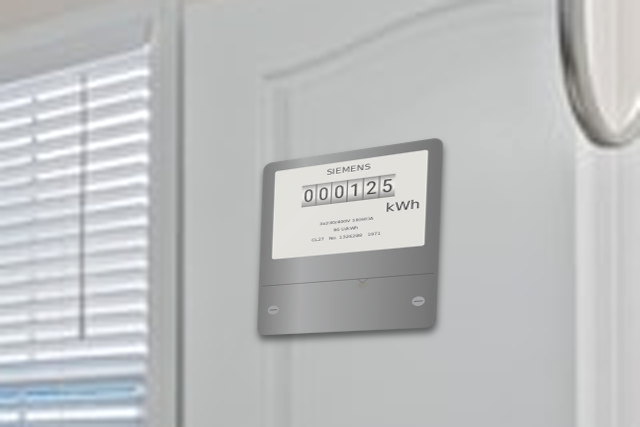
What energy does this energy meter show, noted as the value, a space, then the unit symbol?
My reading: 125 kWh
